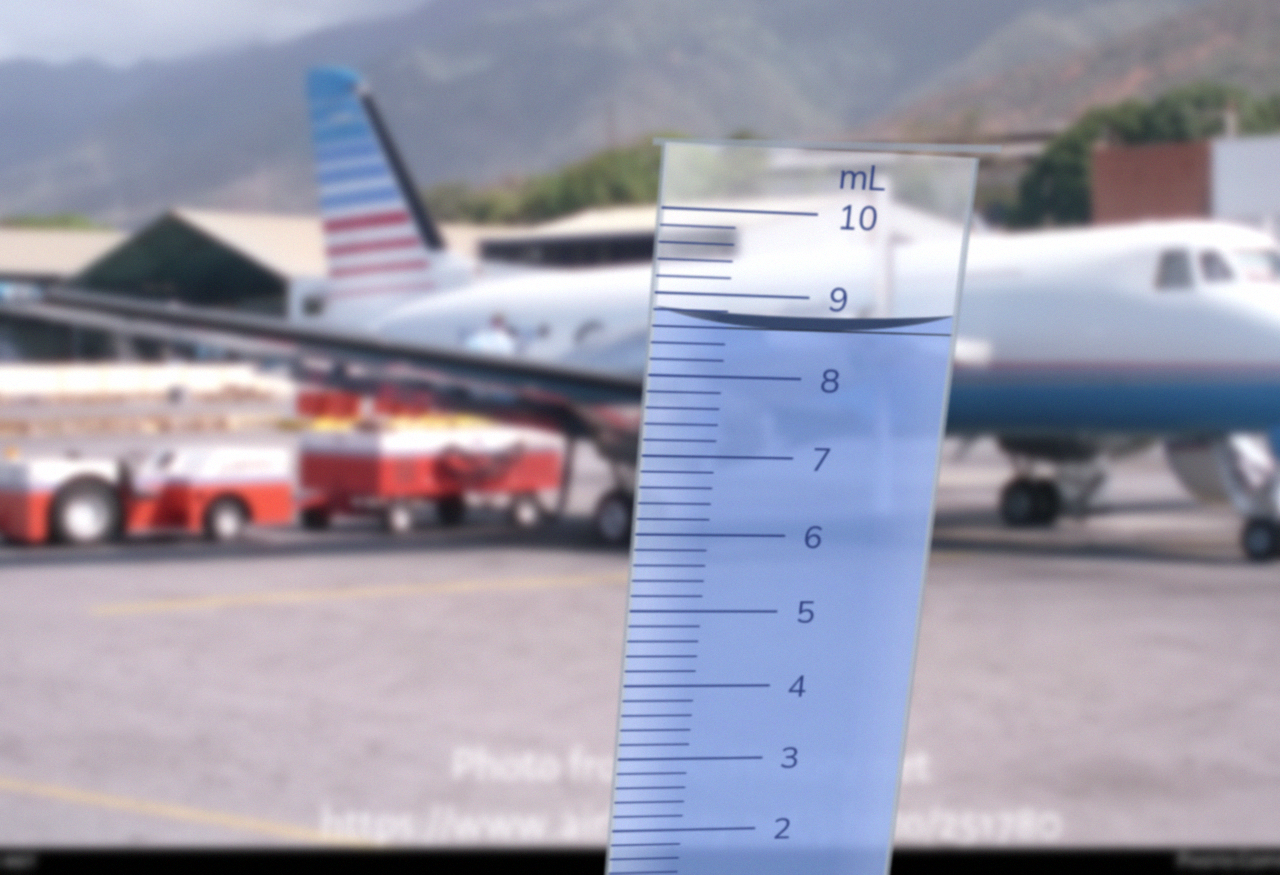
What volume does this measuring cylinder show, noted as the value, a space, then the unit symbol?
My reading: 8.6 mL
